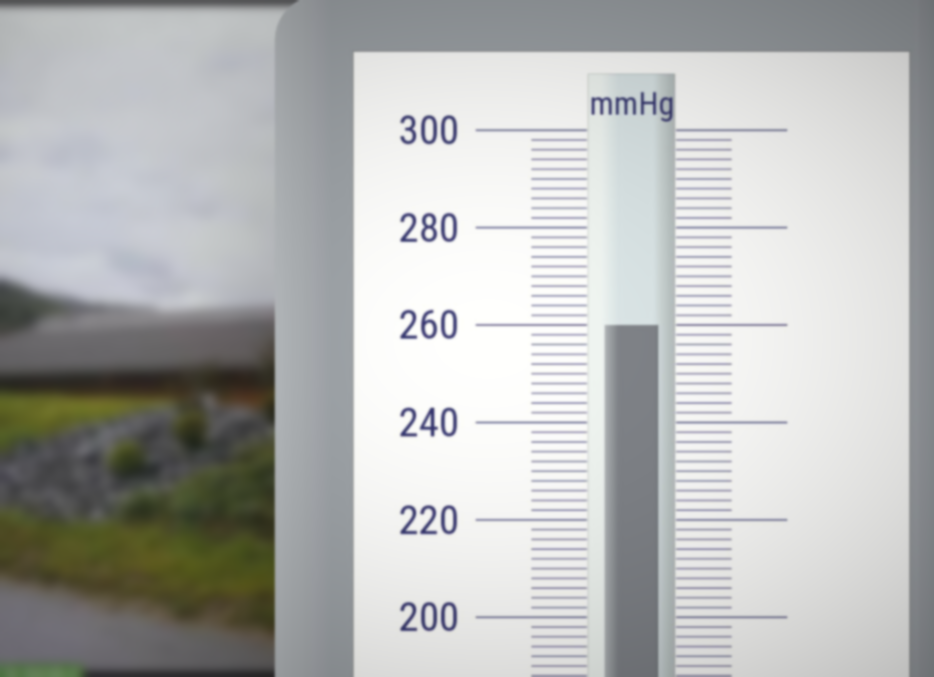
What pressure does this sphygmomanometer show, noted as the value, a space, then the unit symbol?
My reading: 260 mmHg
